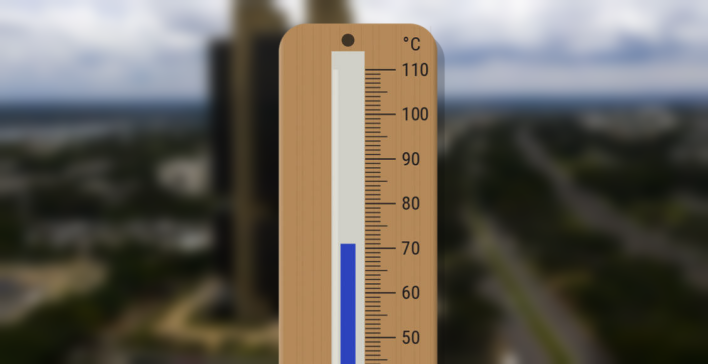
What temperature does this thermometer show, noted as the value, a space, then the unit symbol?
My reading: 71 °C
